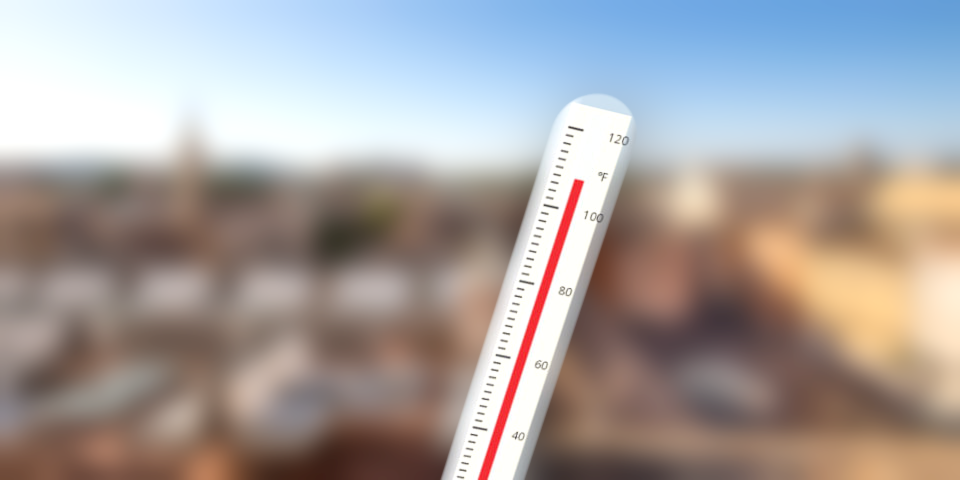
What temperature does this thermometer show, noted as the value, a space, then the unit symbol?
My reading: 108 °F
